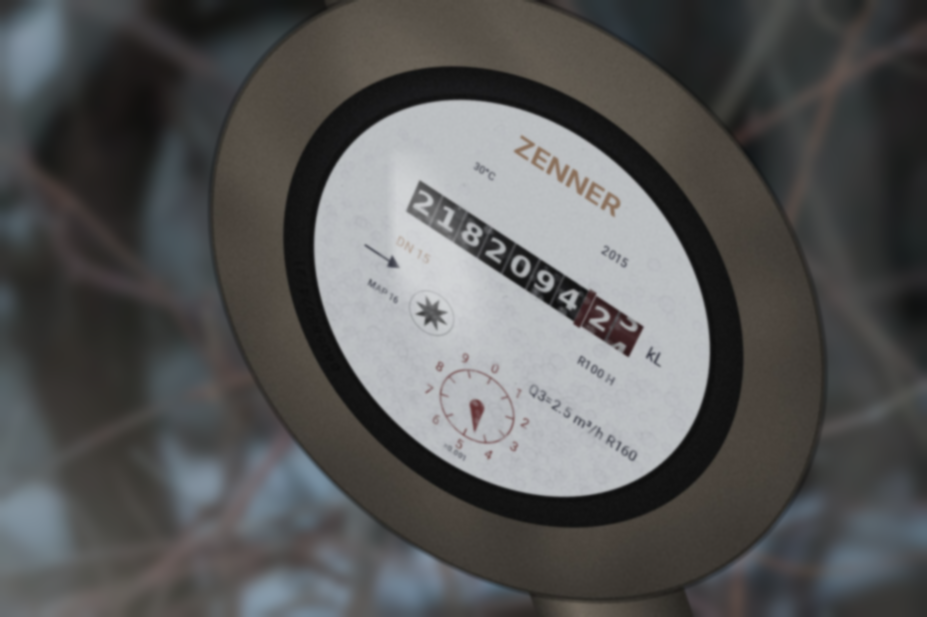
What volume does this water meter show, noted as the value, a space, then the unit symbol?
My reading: 2182094.234 kL
